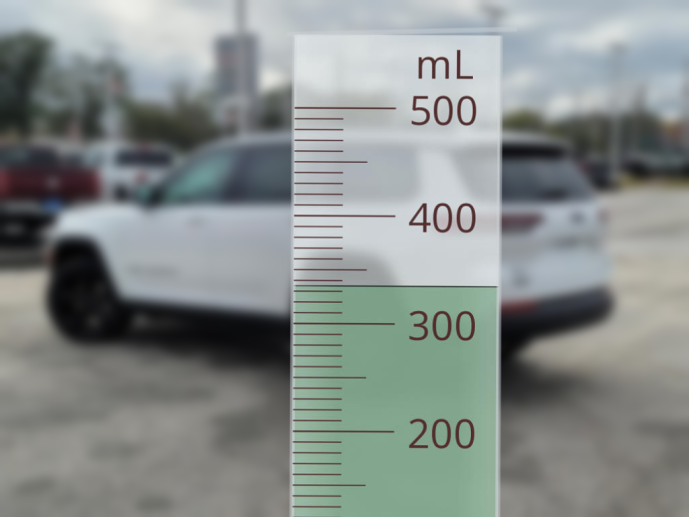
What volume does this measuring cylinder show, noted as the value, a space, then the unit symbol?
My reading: 335 mL
